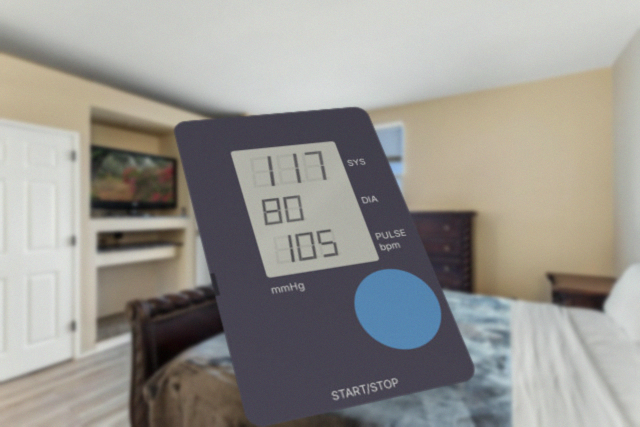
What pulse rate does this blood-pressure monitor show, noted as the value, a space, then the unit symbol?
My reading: 105 bpm
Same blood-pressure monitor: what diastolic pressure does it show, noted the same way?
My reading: 80 mmHg
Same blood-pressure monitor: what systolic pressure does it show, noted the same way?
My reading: 117 mmHg
